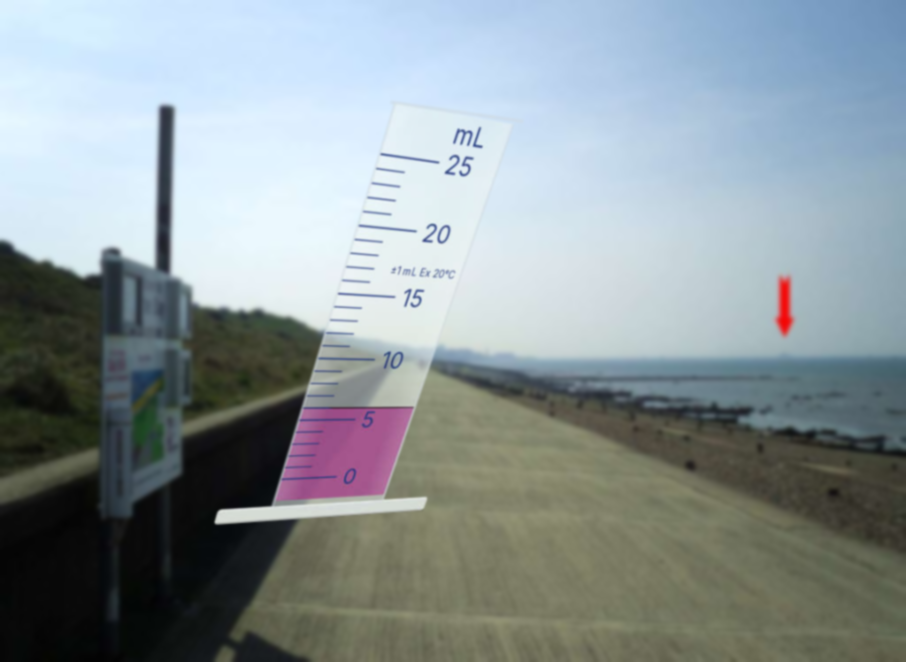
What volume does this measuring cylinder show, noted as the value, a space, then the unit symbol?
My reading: 6 mL
